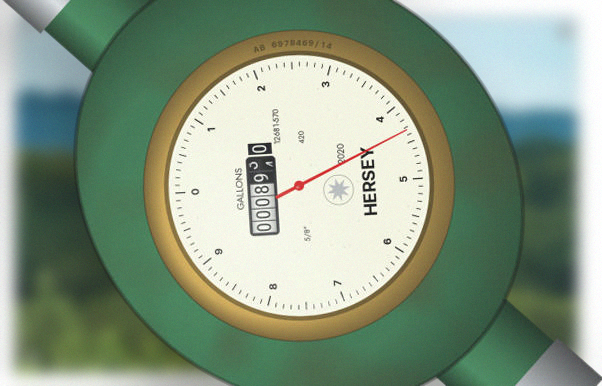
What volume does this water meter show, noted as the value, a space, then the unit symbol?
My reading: 8934.3 gal
